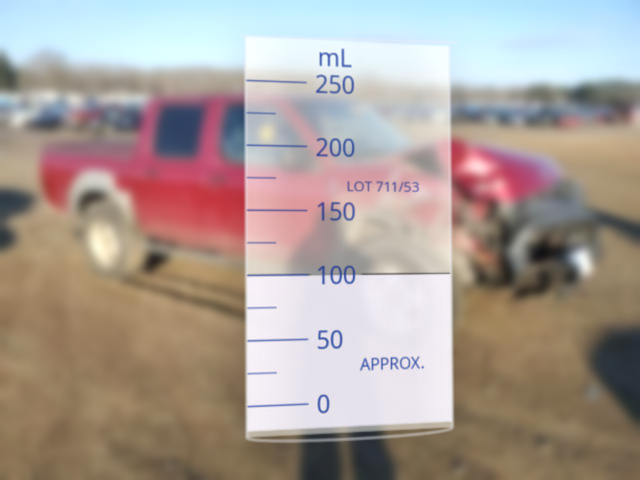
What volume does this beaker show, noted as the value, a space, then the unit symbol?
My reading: 100 mL
